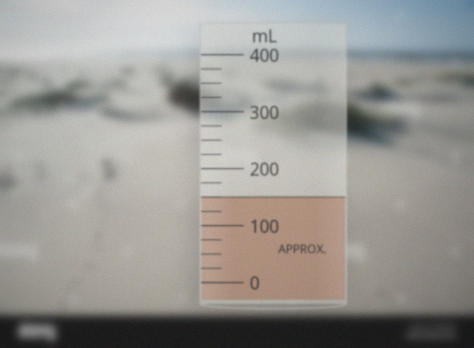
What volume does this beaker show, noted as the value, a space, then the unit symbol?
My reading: 150 mL
